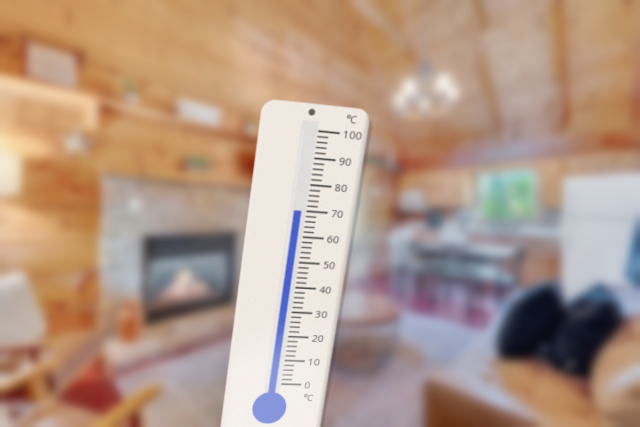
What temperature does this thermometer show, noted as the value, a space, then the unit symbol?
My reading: 70 °C
